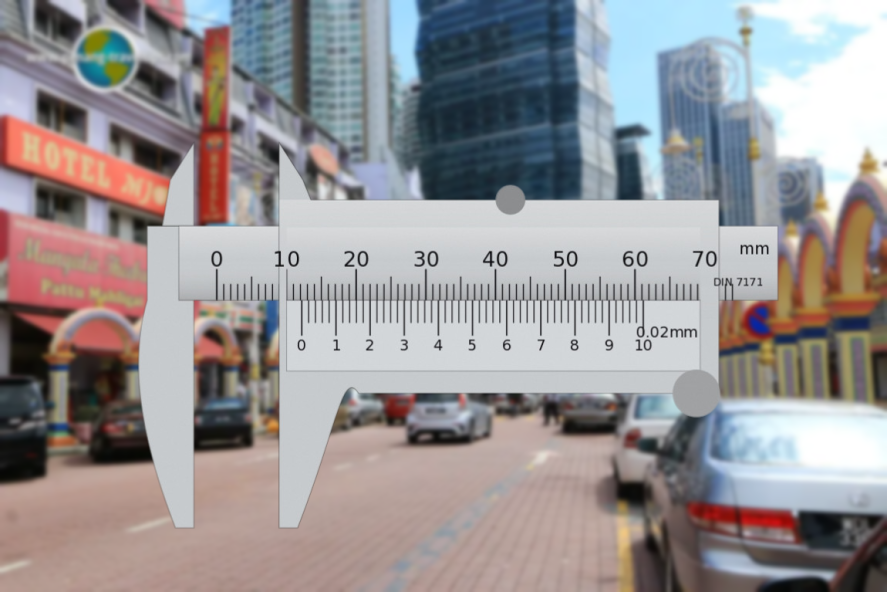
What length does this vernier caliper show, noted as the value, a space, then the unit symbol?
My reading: 12.2 mm
